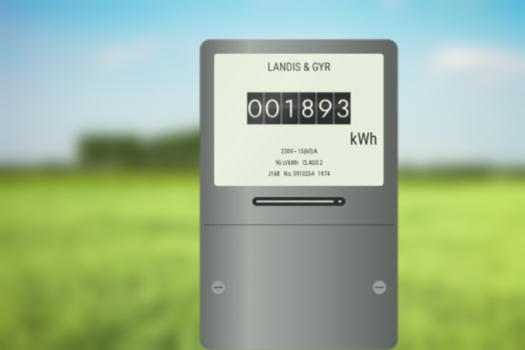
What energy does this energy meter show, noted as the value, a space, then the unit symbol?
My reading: 1893 kWh
